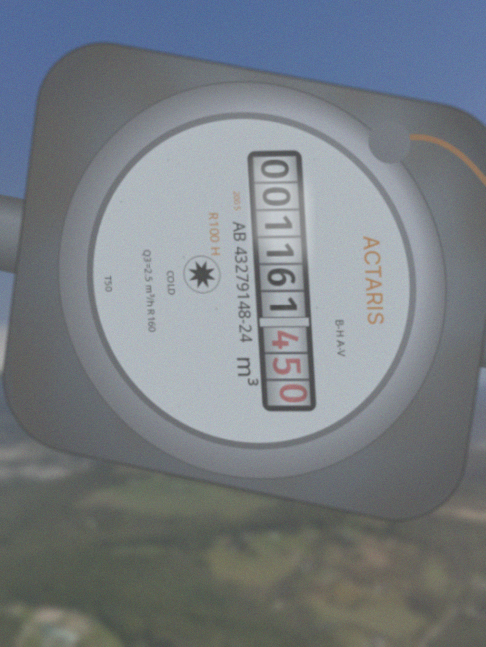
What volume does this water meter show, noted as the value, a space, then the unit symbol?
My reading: 1161.450 m³
